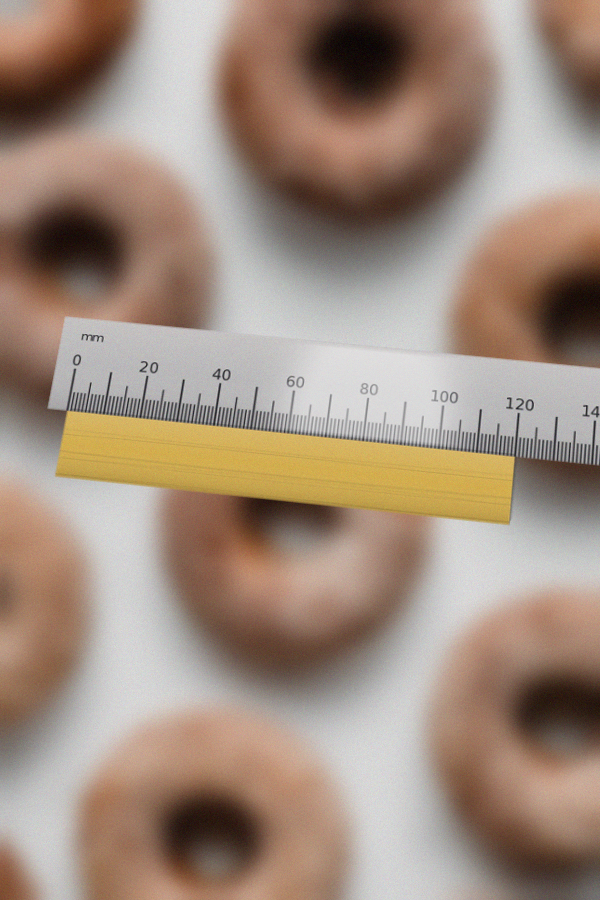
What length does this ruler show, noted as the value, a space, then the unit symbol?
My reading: 120 mm
